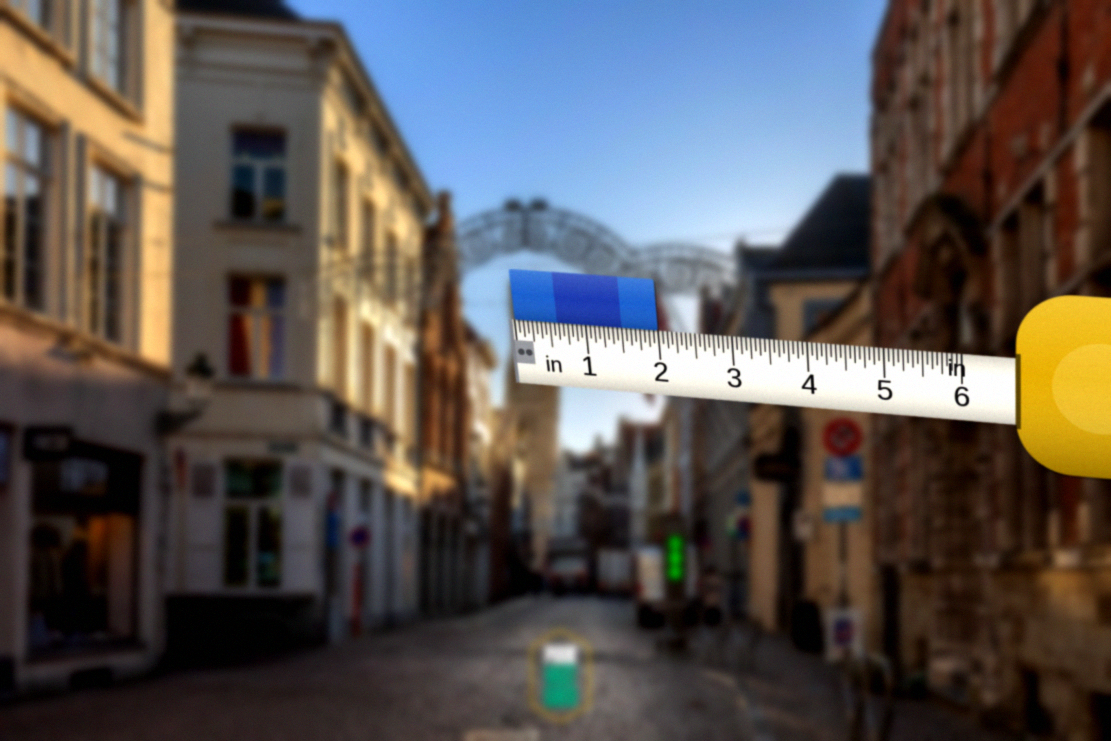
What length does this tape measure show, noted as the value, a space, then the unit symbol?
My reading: 2 in
